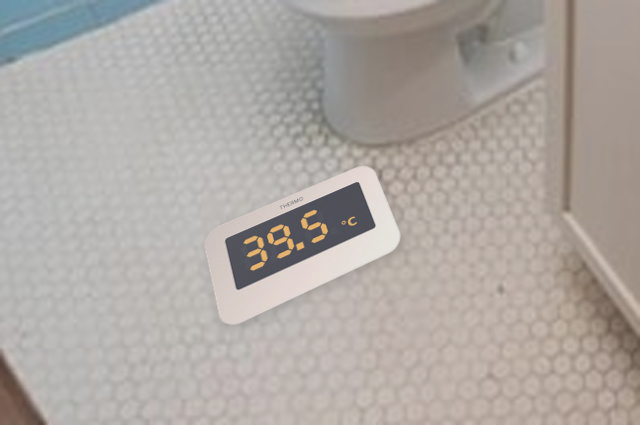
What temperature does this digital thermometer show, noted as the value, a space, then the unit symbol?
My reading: 39.5 °C
